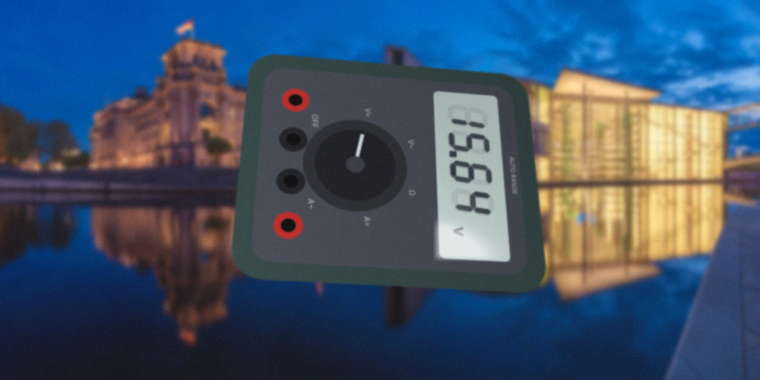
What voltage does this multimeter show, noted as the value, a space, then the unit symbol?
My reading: 15.64 V
